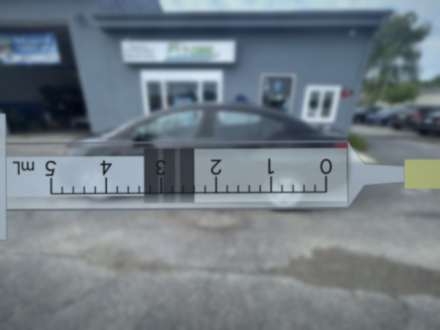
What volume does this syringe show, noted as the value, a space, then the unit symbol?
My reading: 2.4 mL
